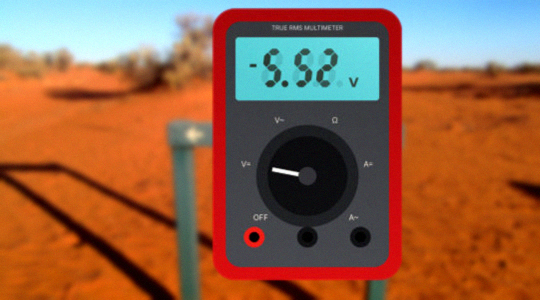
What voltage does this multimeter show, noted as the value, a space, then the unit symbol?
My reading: -5.52 V
